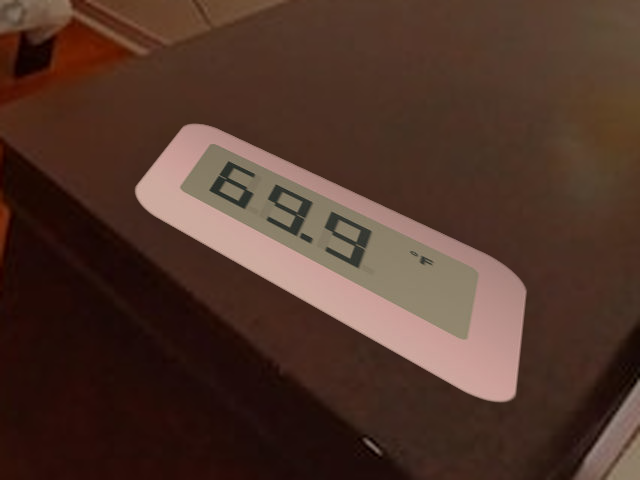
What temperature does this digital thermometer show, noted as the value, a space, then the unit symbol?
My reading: 69.9 °F
